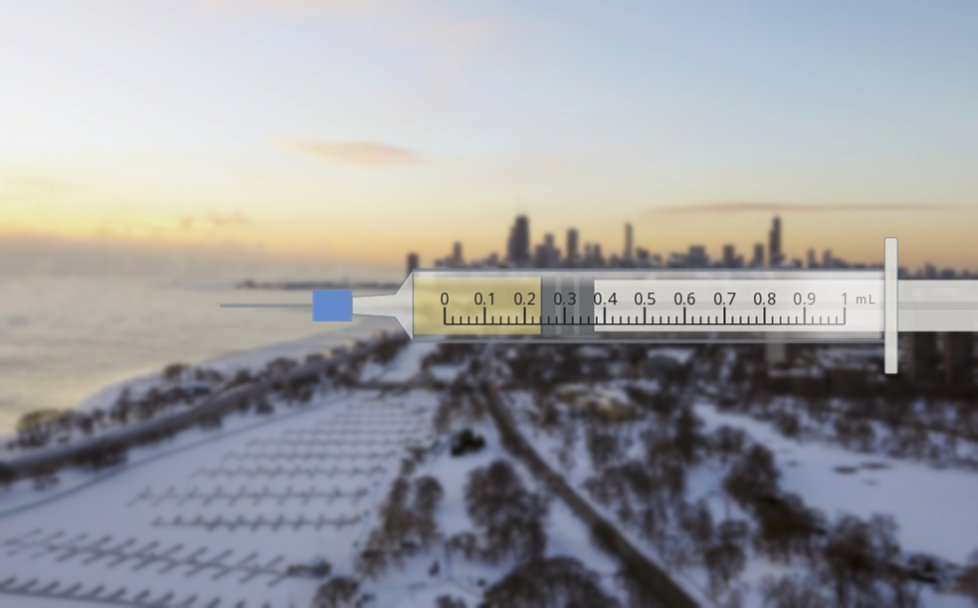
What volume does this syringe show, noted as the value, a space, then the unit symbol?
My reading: 0.24 mL
